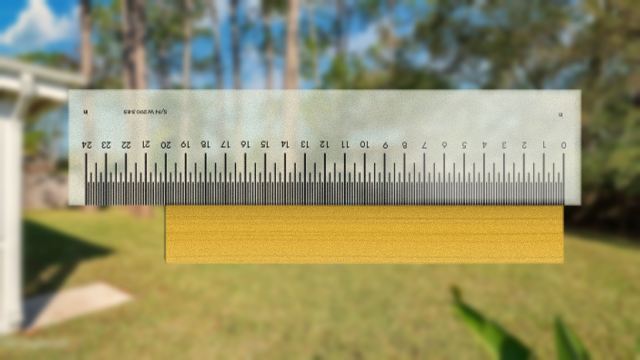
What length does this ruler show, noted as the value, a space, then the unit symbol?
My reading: 20 in
